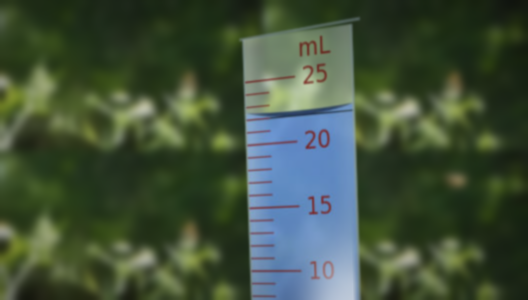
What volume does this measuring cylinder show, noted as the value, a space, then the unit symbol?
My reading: 22 mL
